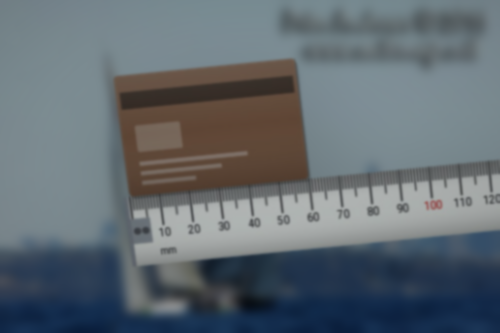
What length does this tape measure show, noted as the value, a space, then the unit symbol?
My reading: 60 mm
